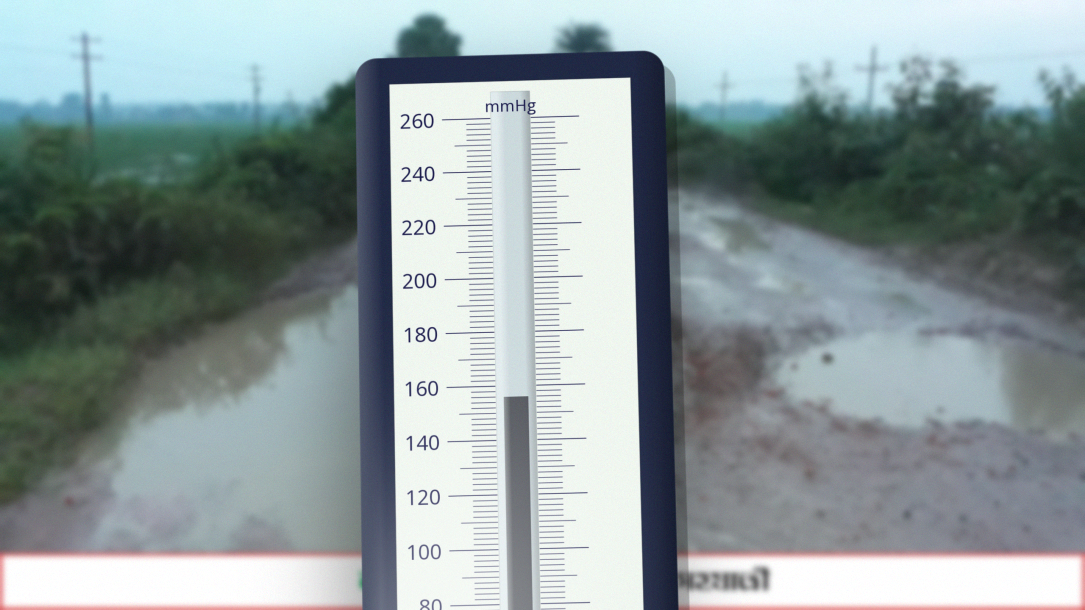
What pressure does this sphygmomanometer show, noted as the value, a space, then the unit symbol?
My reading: 156 mmHg
